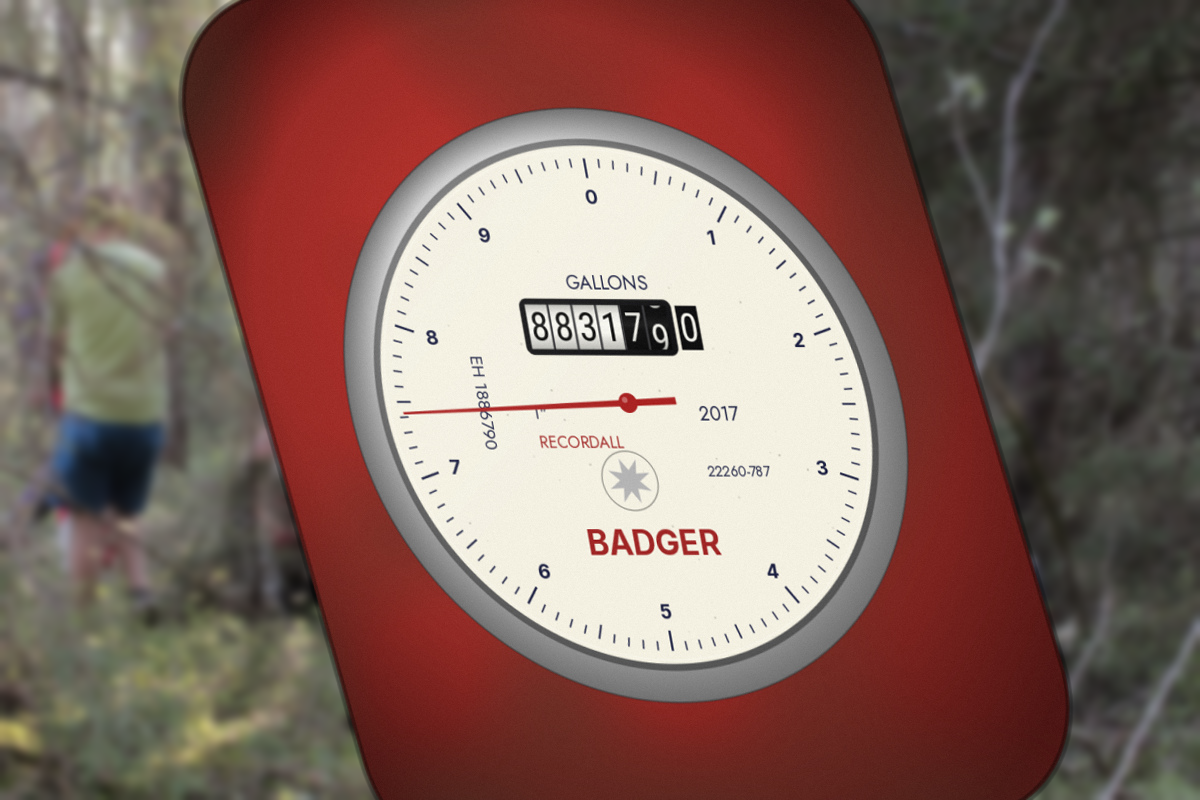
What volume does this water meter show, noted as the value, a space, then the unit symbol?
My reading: 8831787.4 gal
